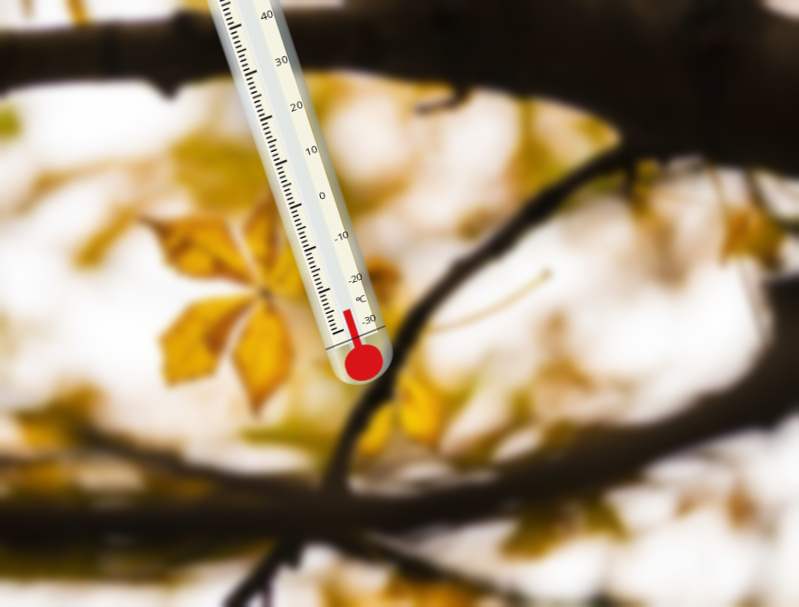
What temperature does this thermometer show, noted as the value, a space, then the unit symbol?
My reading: -26 °C
